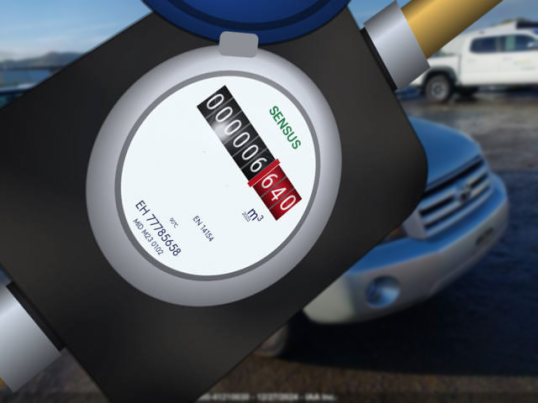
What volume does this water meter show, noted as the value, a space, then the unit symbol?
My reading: 6.640 m³
